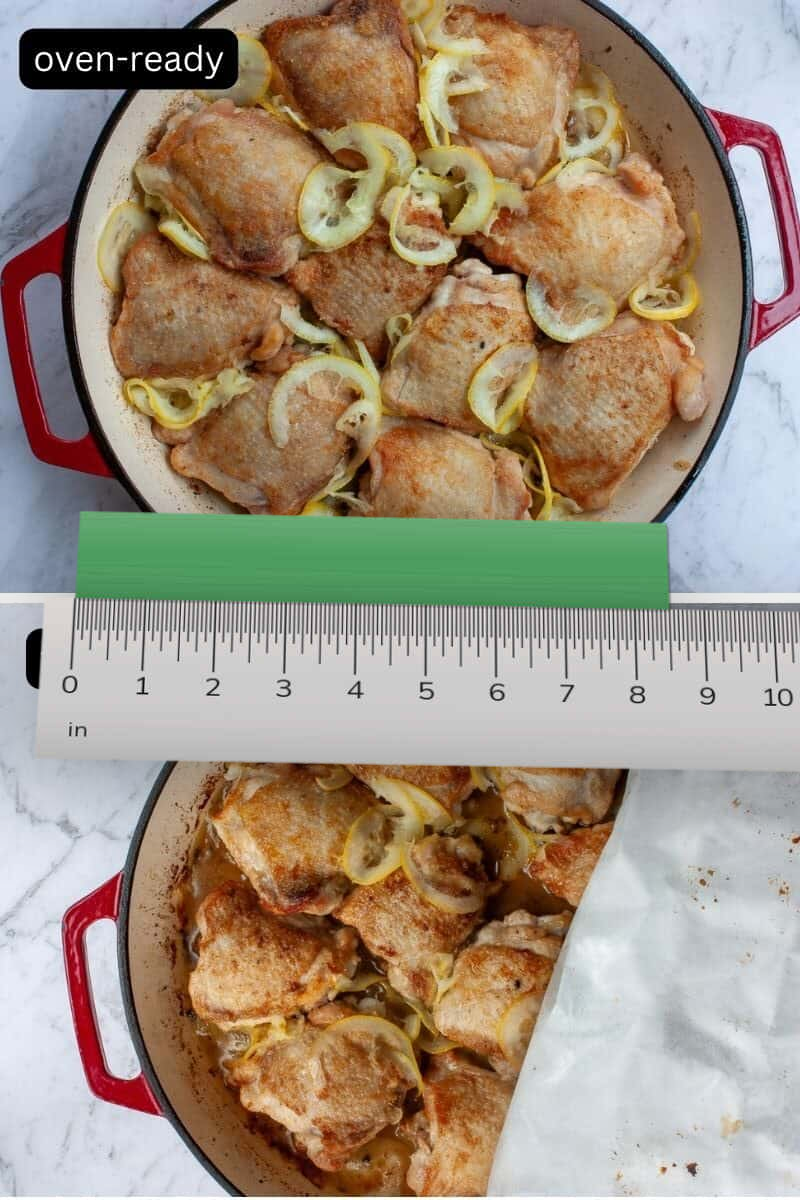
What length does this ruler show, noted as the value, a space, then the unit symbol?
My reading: 8.5 in
